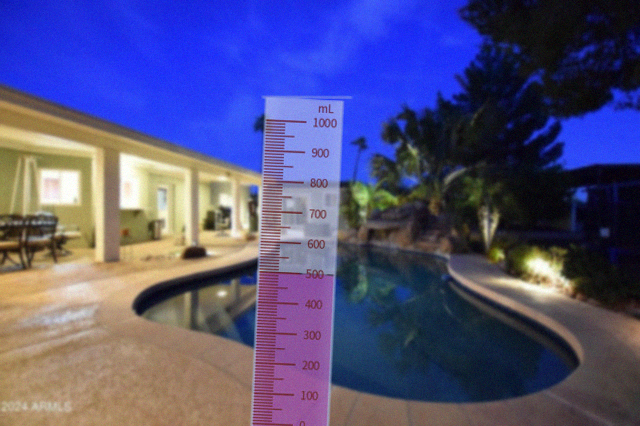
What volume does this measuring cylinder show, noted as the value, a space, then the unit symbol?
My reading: 500 mL
